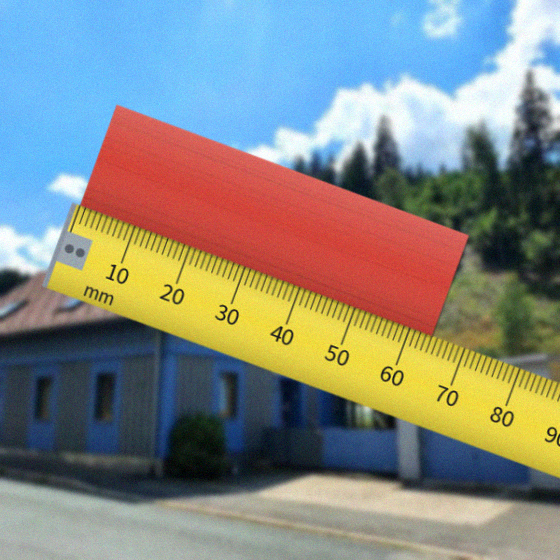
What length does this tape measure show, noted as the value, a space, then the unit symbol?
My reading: 64 mm
